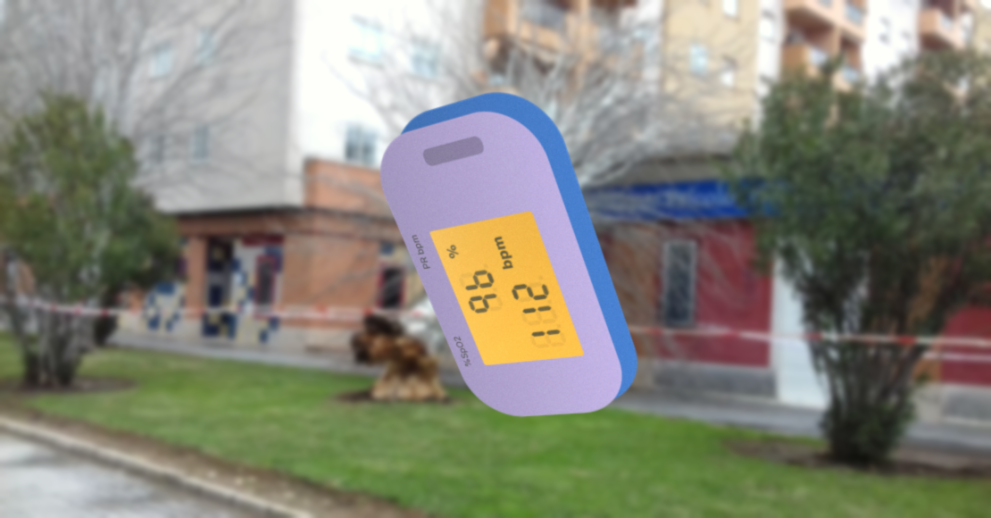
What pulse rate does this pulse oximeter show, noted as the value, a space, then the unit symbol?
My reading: 112 bpm
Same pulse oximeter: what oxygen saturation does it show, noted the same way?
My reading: 96 %
